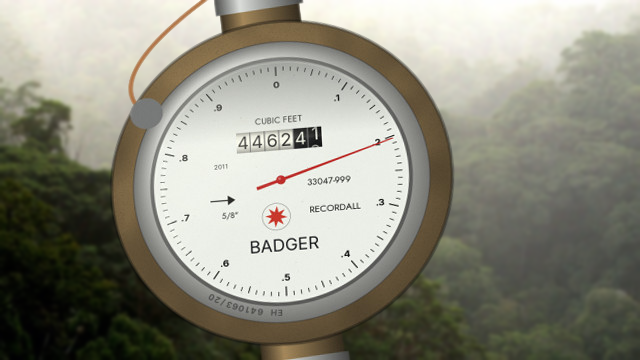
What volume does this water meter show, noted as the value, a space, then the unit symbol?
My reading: 446241.20 ft³
